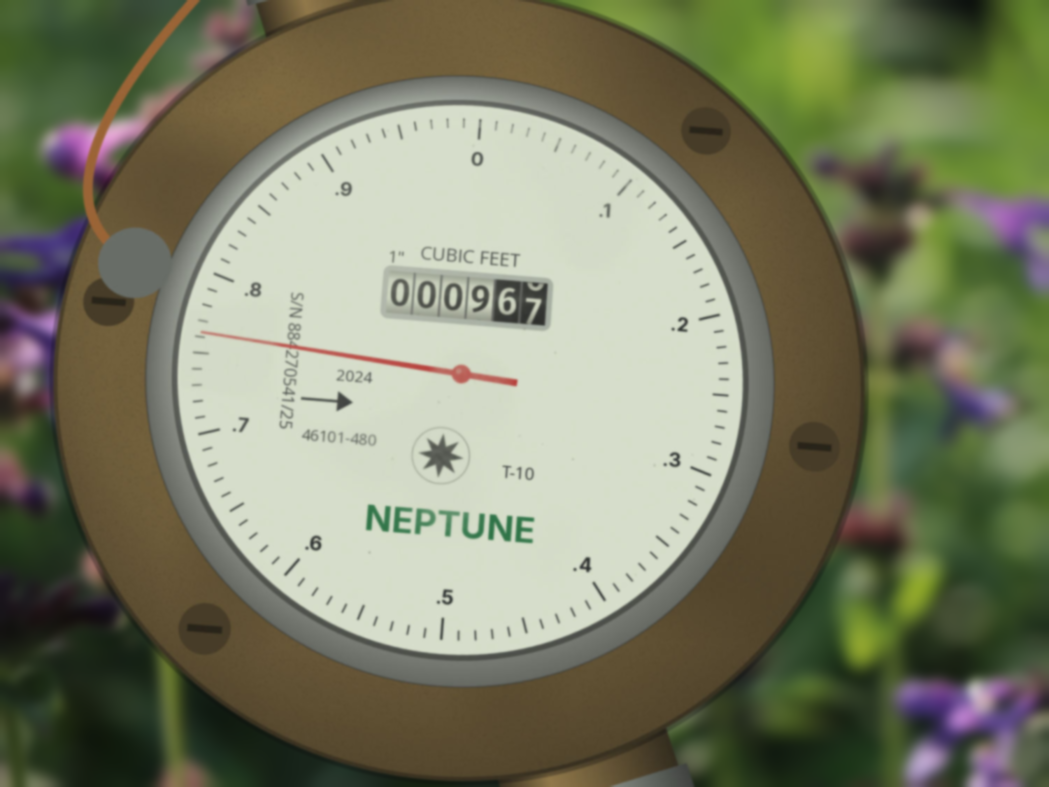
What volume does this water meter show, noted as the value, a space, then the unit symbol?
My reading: 966.76 ft³
